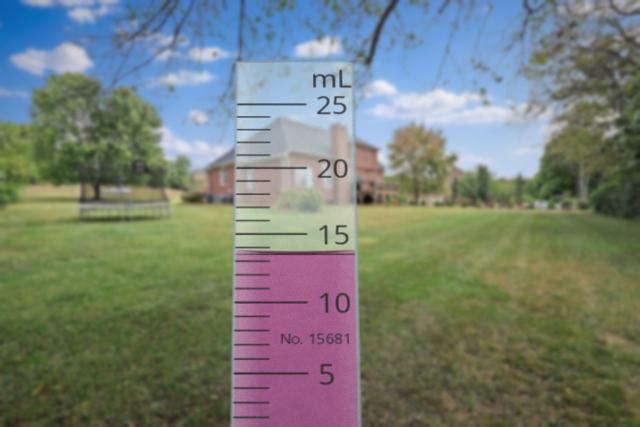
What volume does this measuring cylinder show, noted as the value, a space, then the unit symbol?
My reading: 13.5 mL
